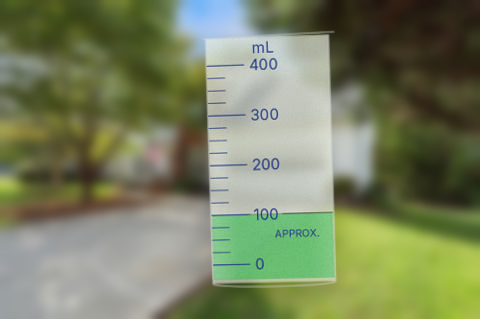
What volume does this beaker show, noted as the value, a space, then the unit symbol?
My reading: 100 mL
